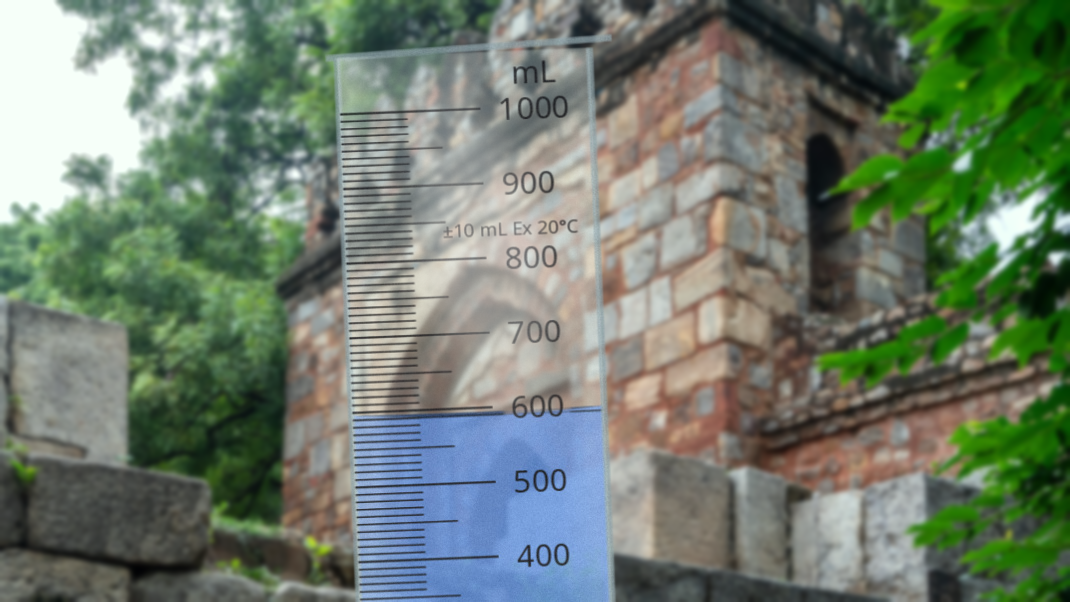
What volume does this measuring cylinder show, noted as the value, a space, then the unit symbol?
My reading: 590 mL
